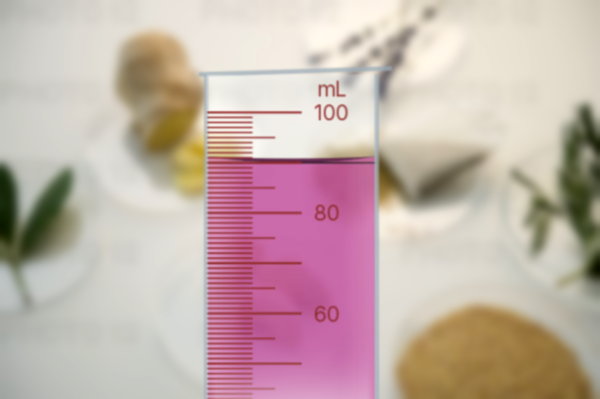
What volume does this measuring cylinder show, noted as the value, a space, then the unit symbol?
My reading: 90 mL
